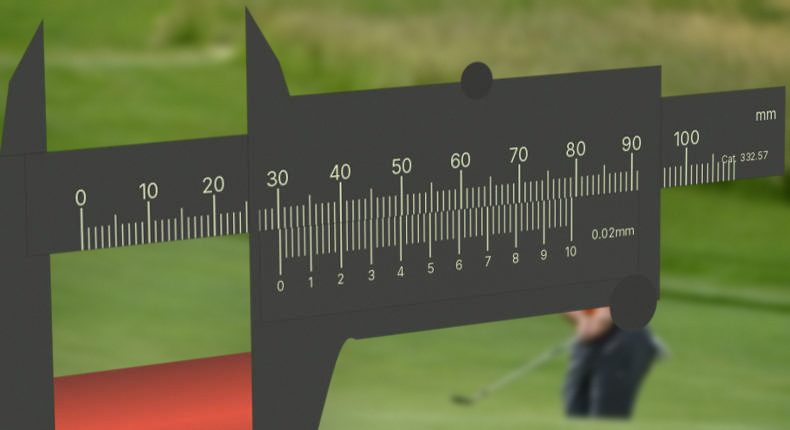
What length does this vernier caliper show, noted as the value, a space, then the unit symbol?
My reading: 30.2 mm
